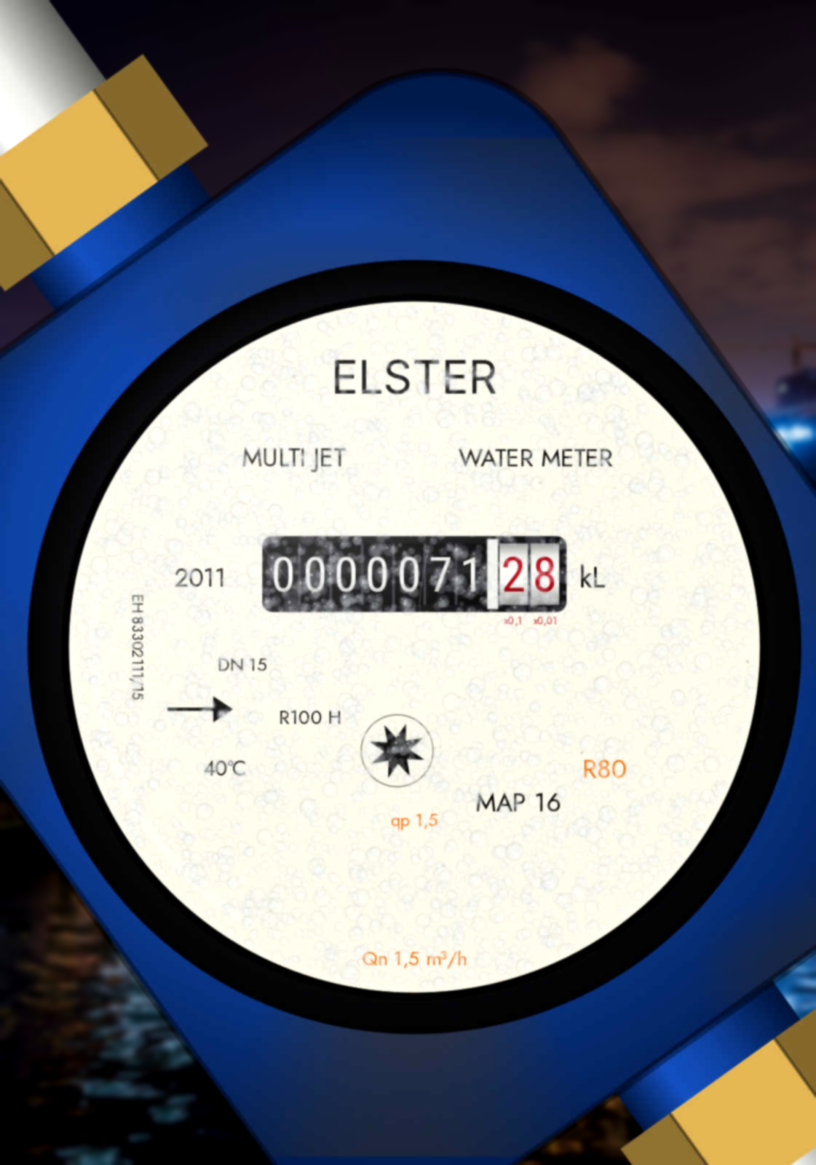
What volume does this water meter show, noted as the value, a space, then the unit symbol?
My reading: 71.28 kL
